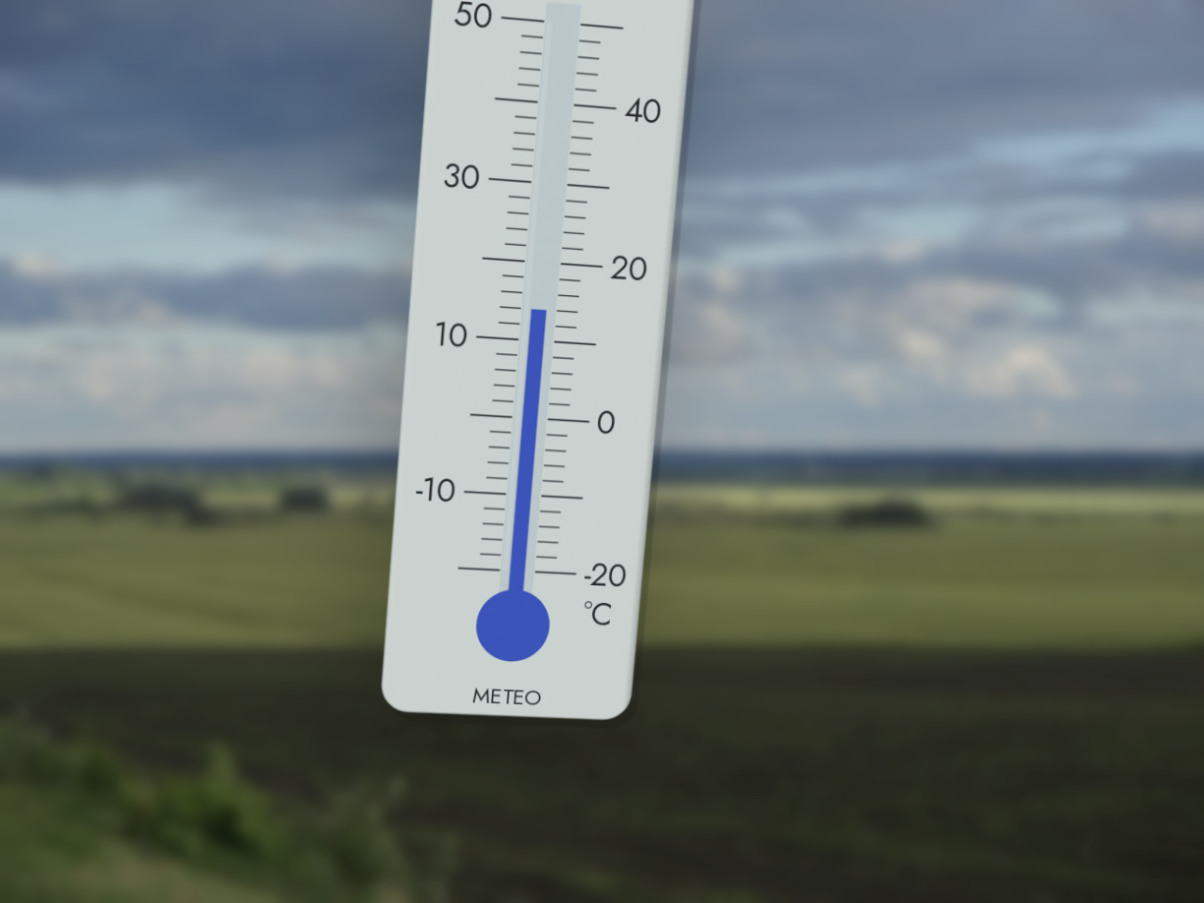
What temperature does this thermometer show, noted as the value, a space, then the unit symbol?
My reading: 14 °C
